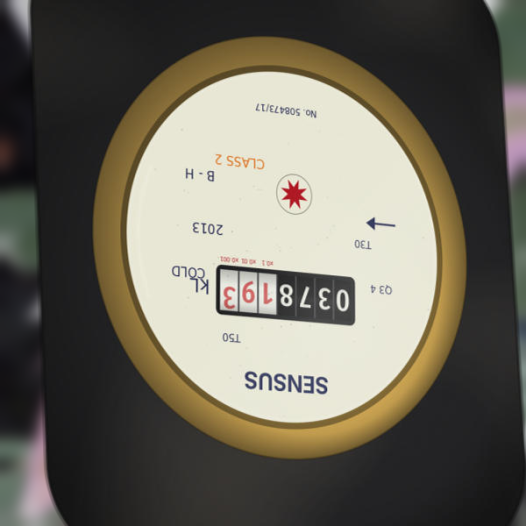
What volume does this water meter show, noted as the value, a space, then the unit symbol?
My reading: 378.193 kL
